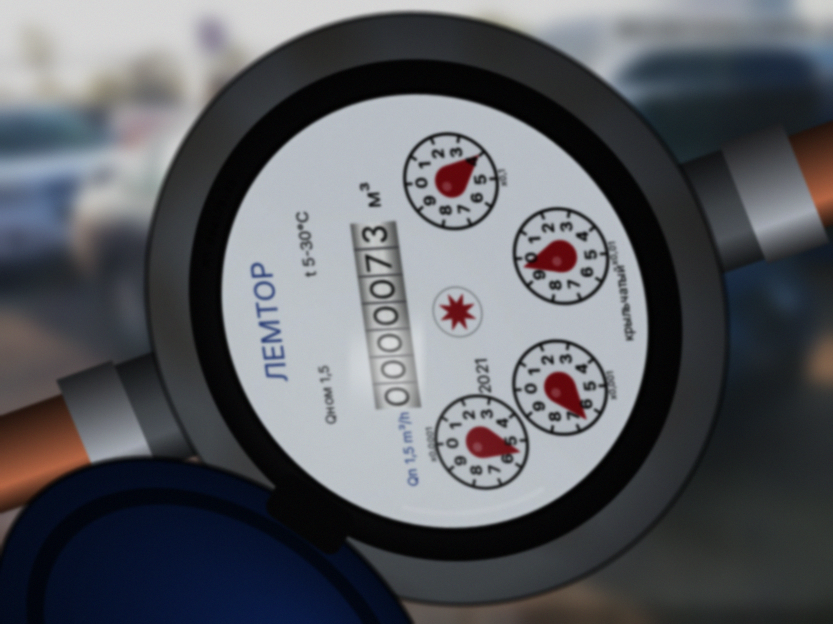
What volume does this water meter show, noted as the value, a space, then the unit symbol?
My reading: 73.3965 m³
